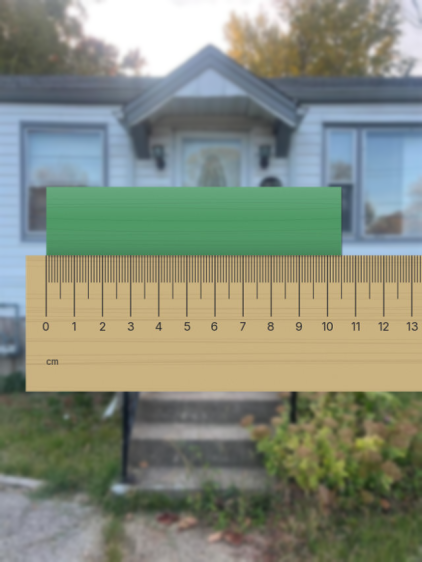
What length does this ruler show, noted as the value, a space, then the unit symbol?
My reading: 10.5 cm
